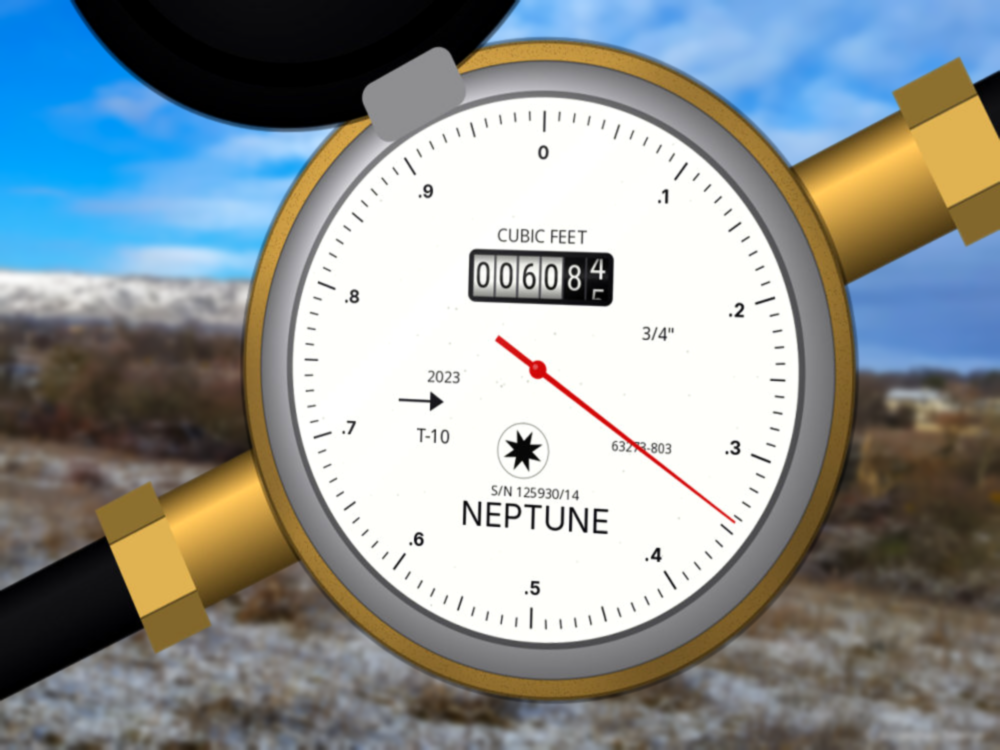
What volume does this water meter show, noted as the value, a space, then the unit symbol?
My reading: 6084.34 ft³
